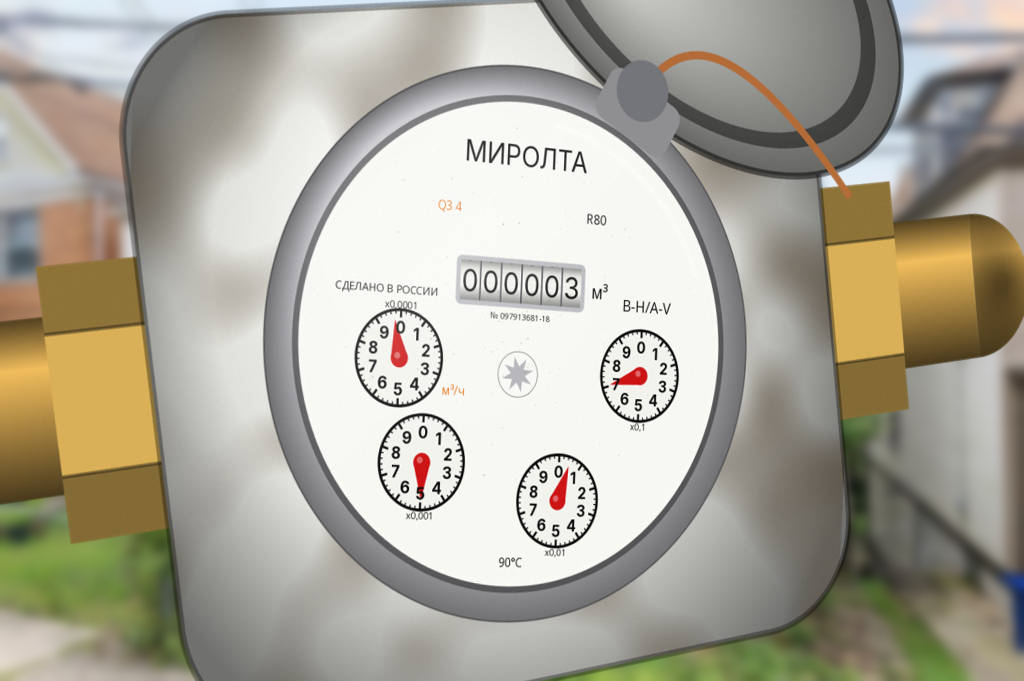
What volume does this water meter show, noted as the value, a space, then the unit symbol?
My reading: 3.7049 m³
